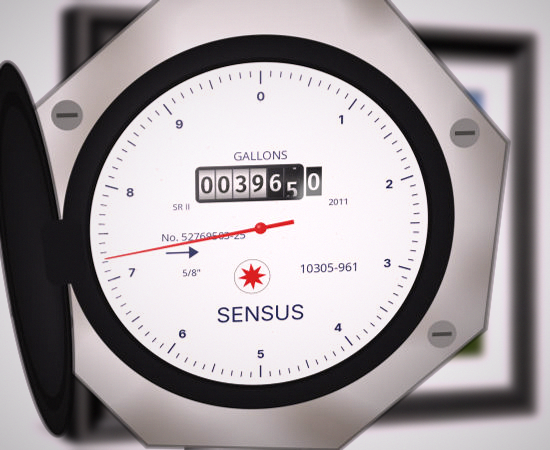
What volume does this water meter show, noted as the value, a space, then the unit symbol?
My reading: 39647.2 gal
